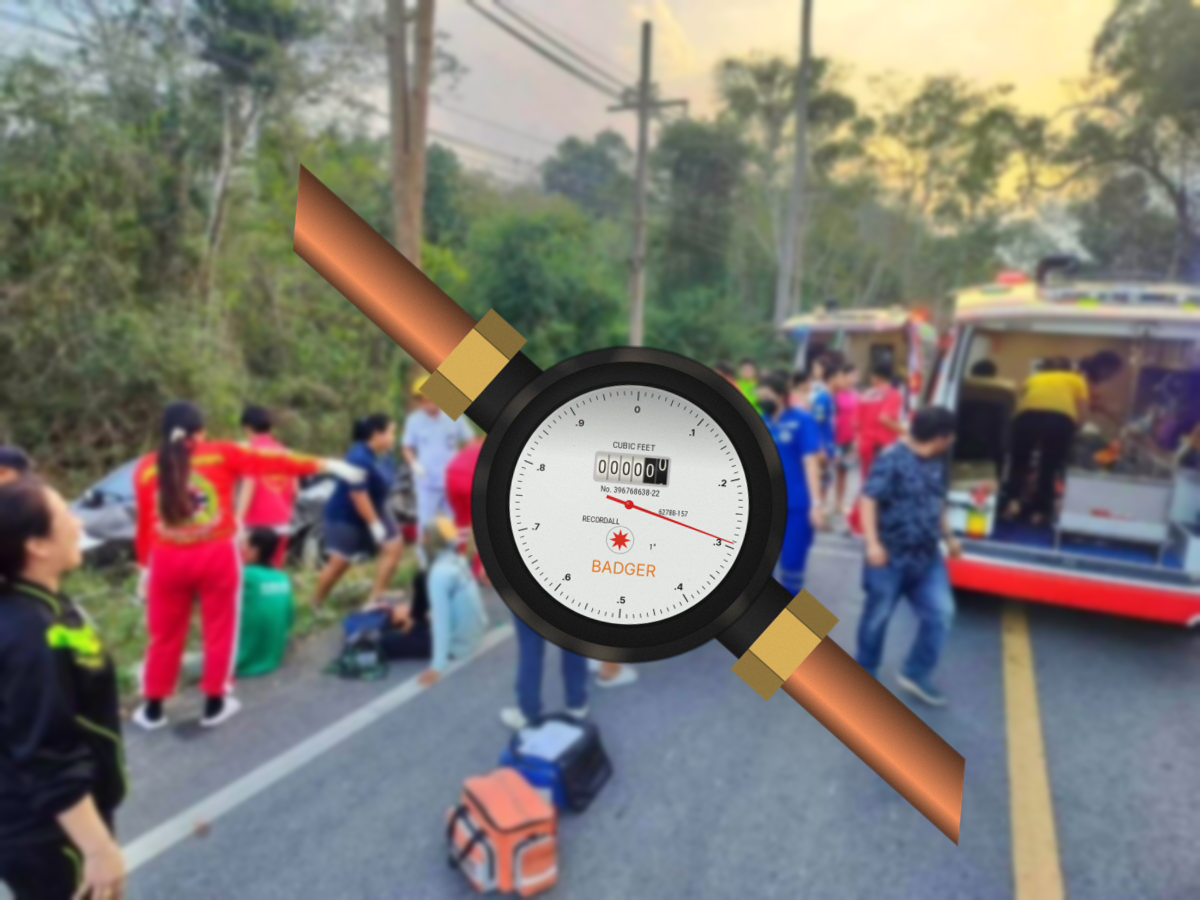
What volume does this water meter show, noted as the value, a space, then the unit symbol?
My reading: 0.29 ft³
